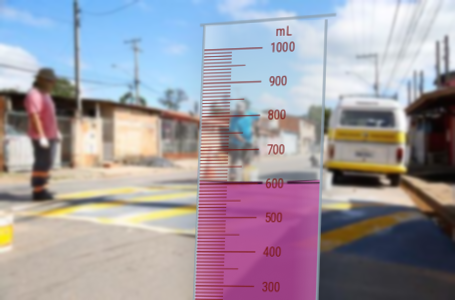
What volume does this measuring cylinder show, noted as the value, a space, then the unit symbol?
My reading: 600 mL
